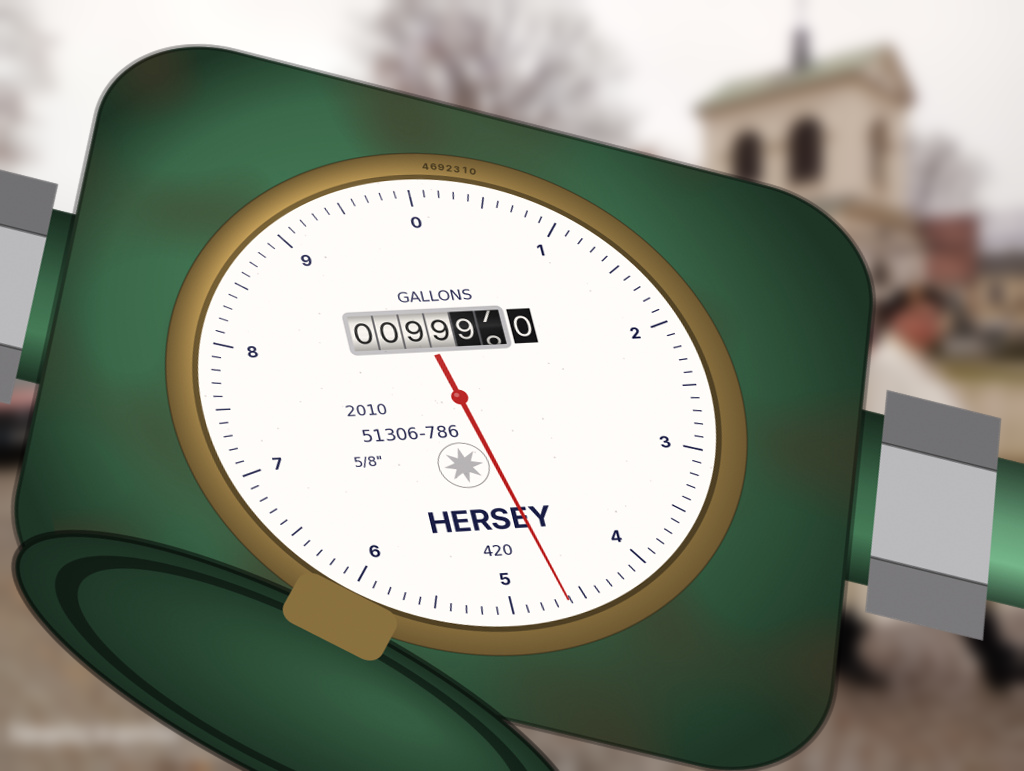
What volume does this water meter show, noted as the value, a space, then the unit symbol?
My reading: 99974.6 gal
